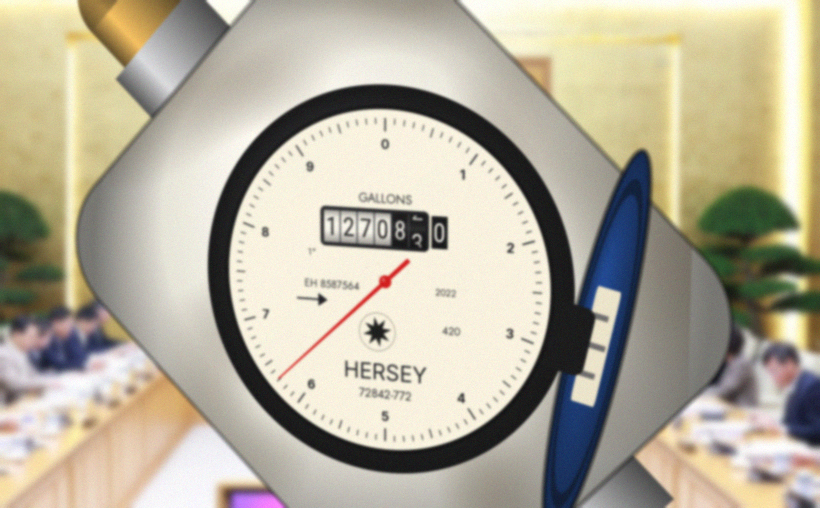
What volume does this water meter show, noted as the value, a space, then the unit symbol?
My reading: 1270826.3 gal
